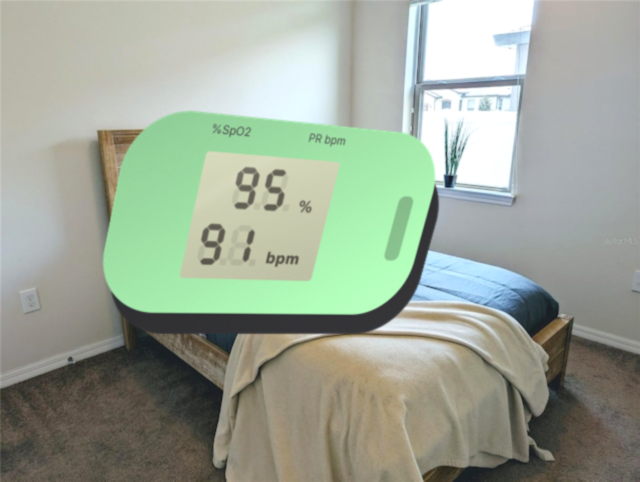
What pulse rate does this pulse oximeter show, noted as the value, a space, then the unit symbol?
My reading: 91 bpm
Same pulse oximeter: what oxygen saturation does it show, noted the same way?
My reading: 95 %
